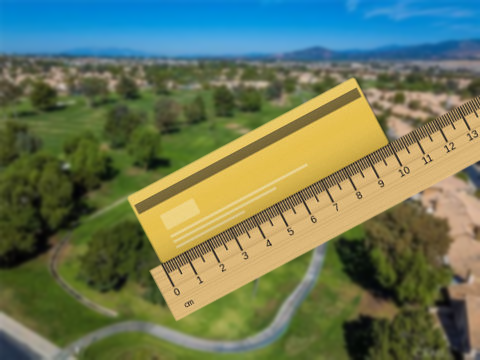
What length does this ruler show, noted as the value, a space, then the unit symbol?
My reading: 10 cm
